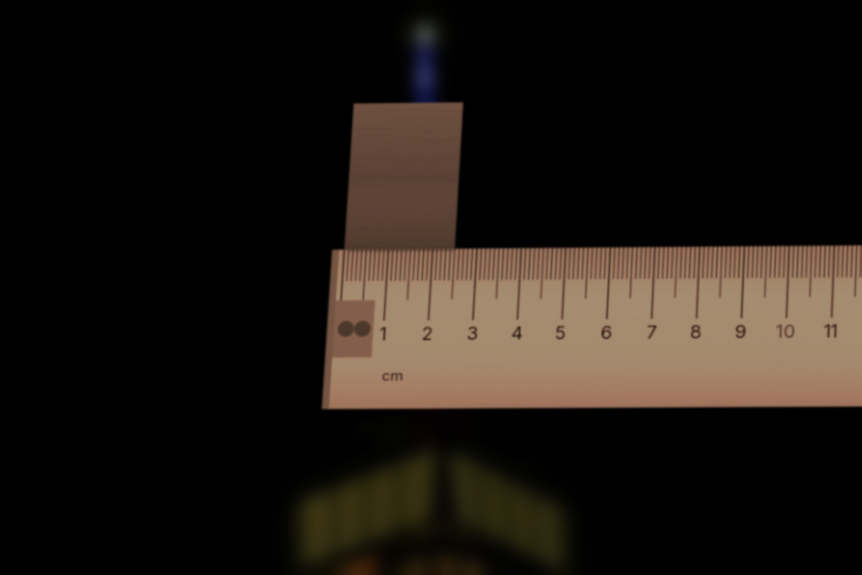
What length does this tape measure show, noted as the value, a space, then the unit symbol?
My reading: 2.5 cm
